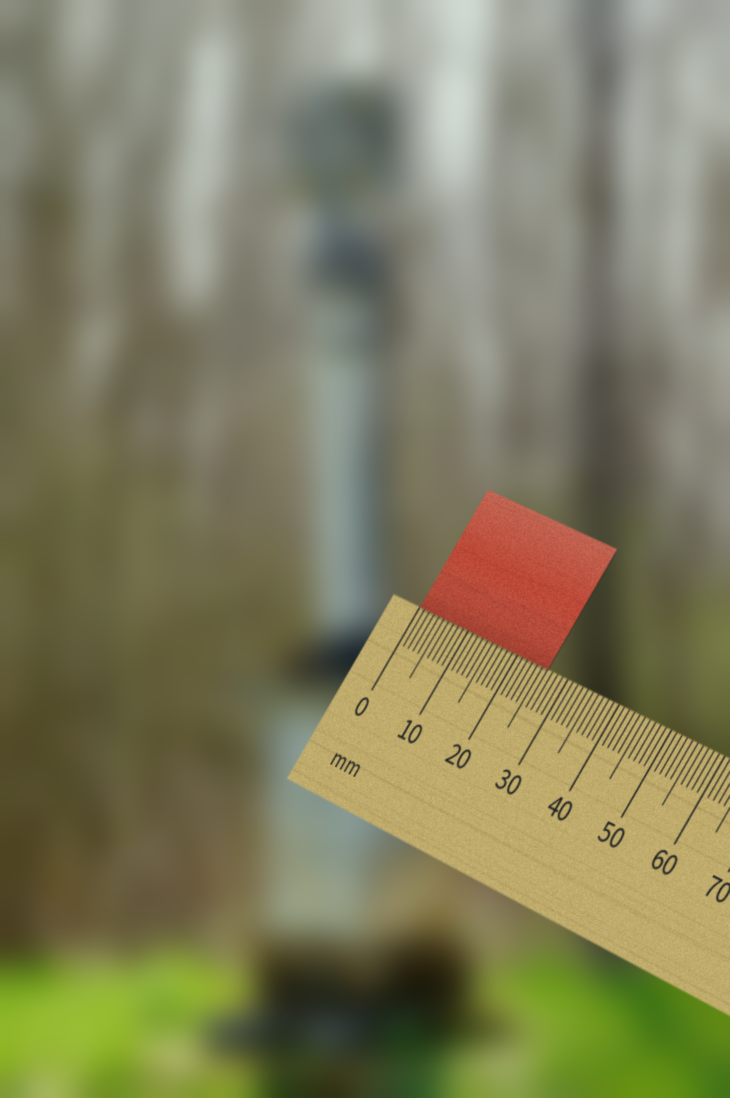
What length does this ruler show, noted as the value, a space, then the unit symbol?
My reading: 26 mm
